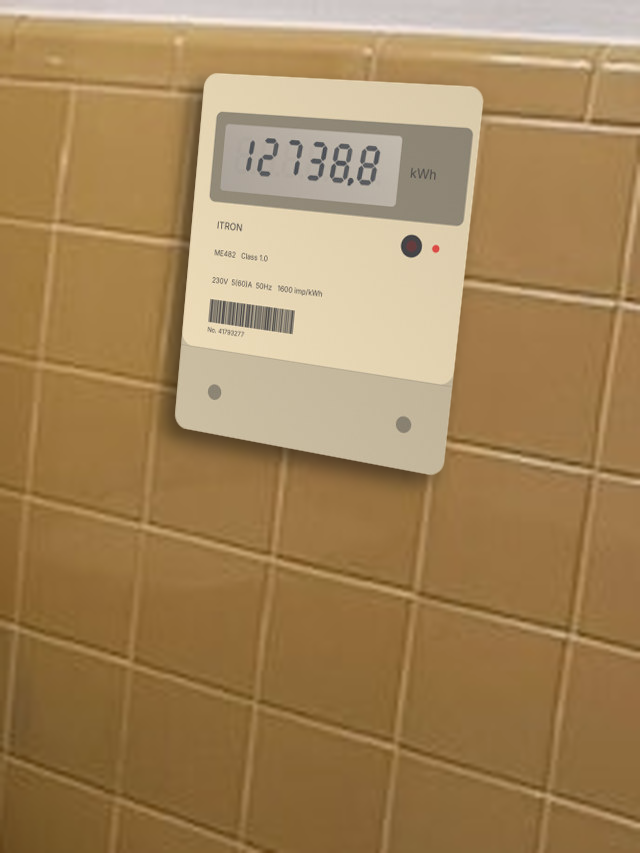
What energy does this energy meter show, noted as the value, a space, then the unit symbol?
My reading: 12738.8 kWh
